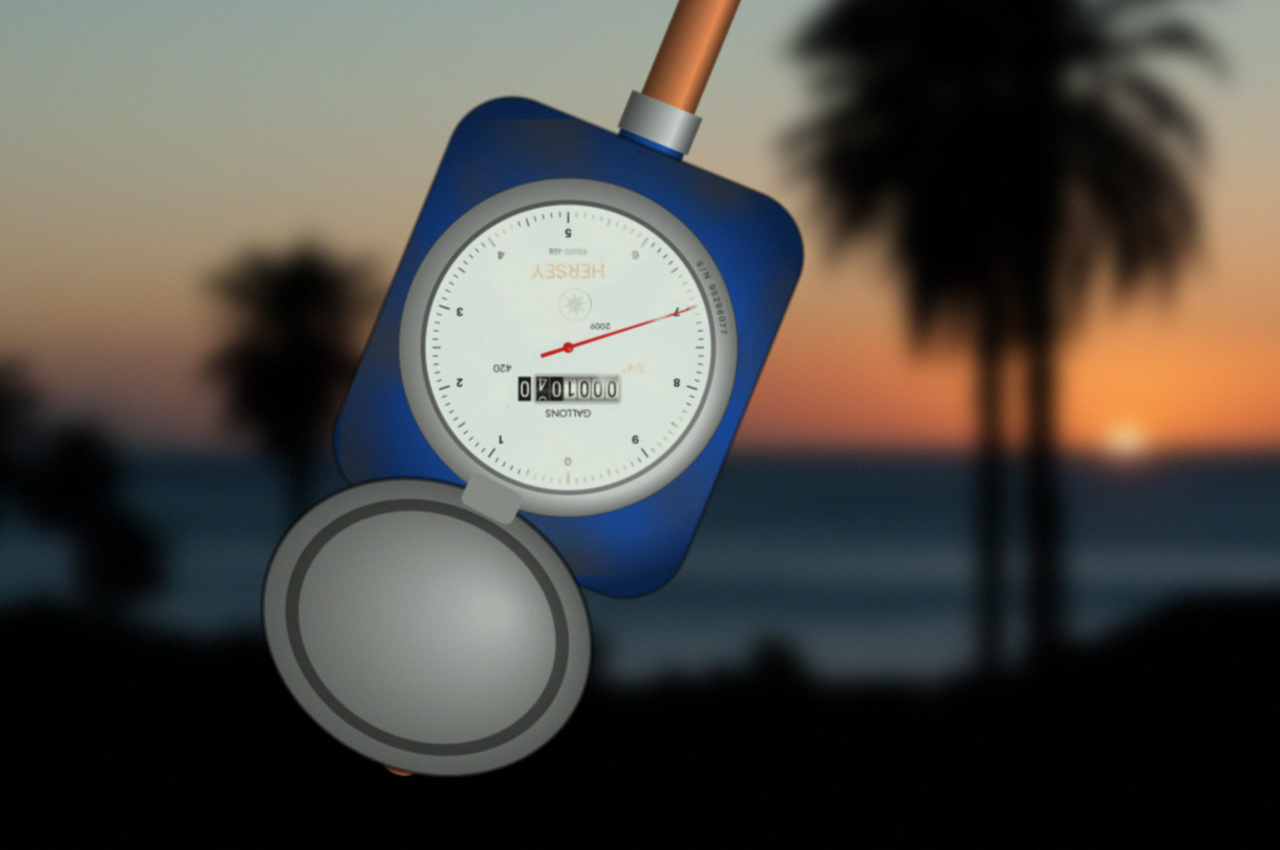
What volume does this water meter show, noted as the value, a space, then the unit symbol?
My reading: 1037.0 gal
